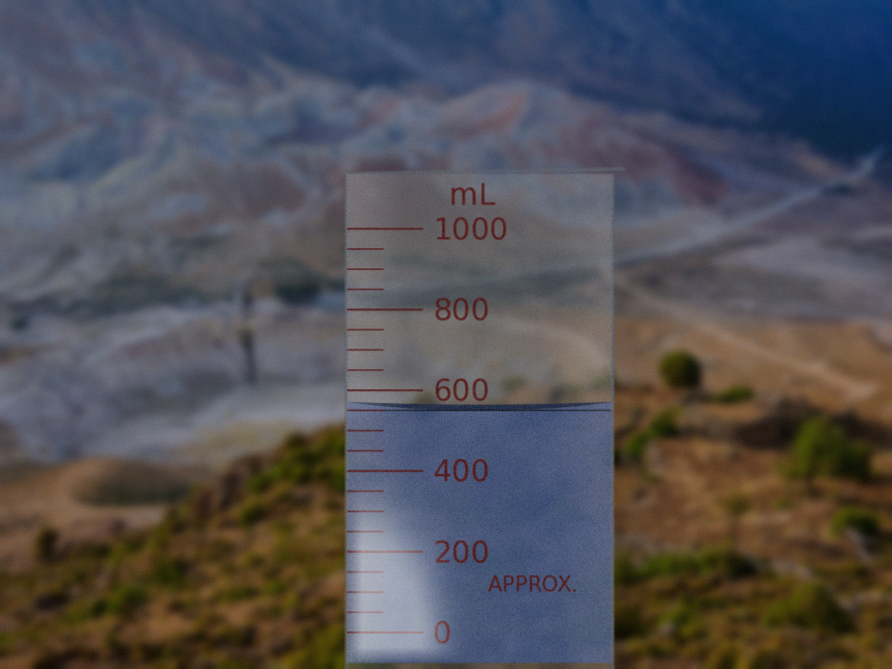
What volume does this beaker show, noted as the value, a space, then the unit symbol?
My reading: 550 mL
